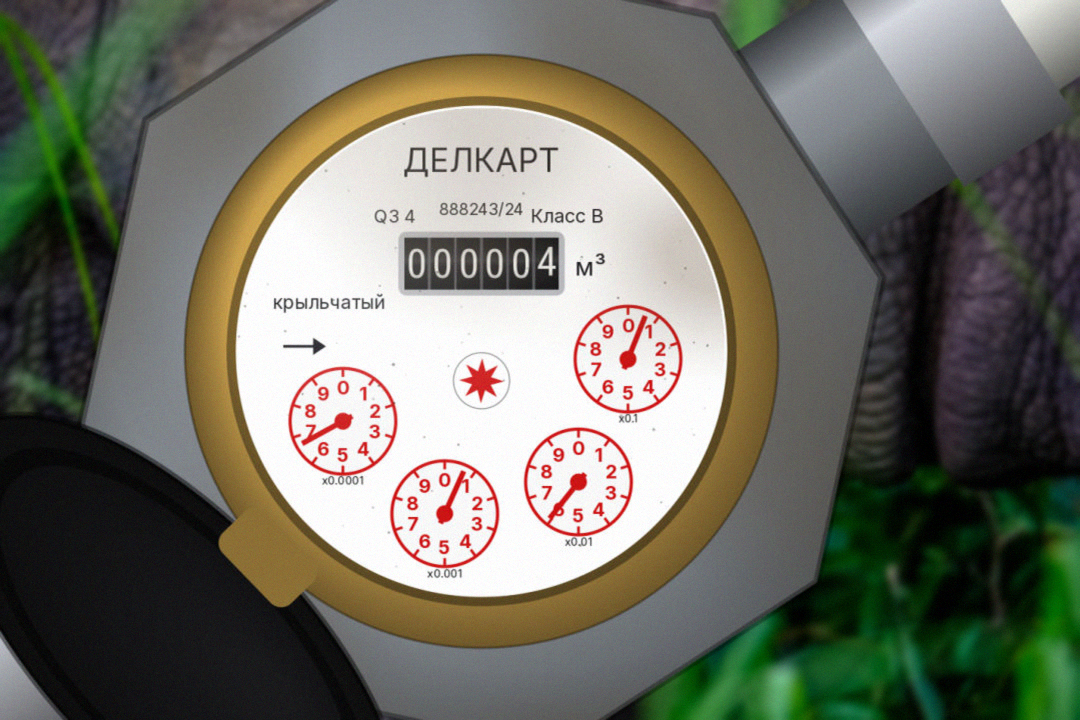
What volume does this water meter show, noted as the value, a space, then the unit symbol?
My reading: 4.0606 m³
